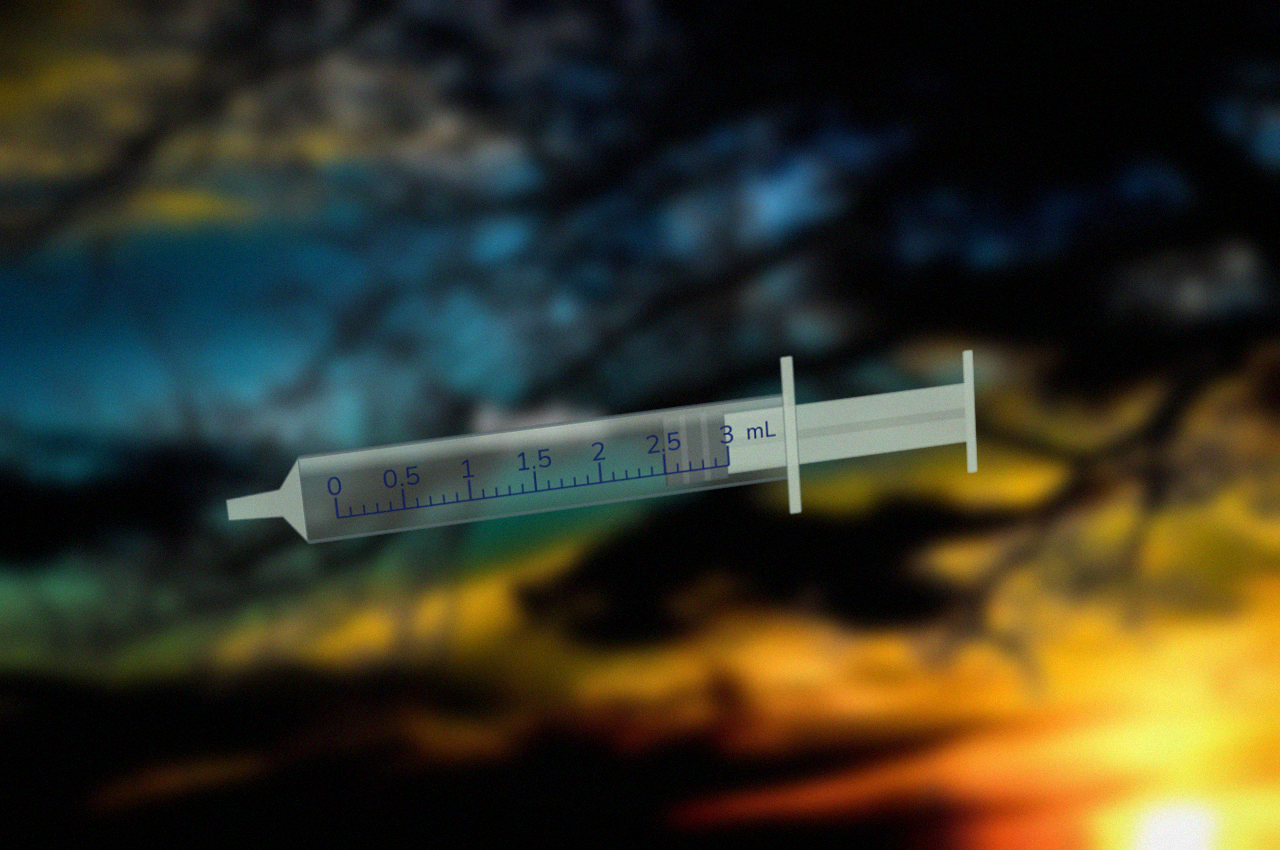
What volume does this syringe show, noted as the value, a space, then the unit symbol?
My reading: 2.5 mL
